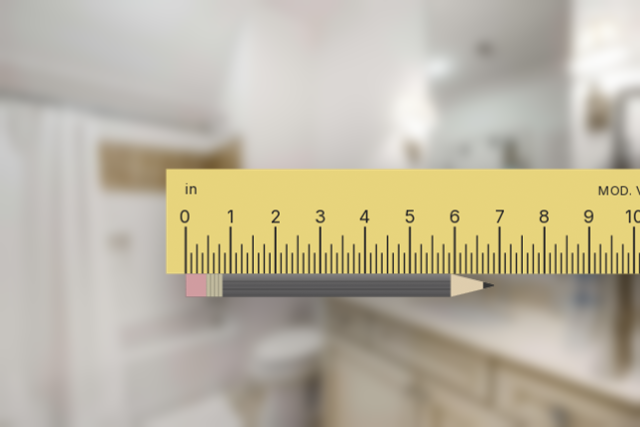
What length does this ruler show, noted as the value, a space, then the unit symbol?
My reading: 6.875 in
